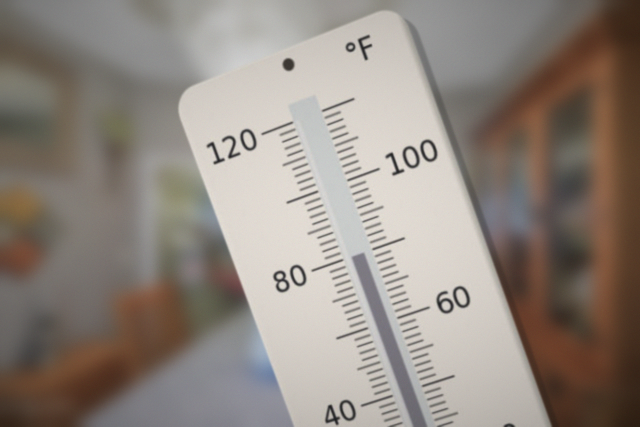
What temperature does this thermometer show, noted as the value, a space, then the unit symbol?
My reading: 80 °F
